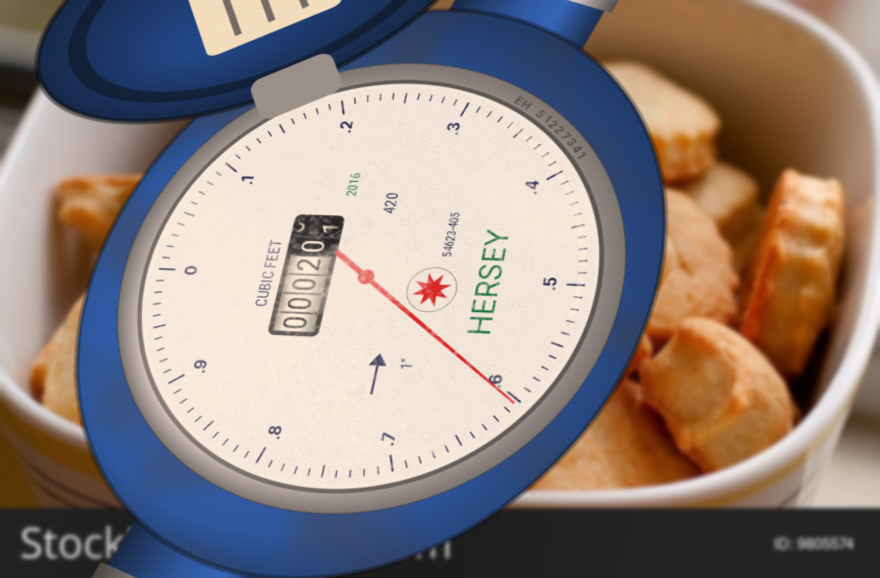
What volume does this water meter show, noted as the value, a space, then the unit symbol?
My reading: 200.60 ft³
